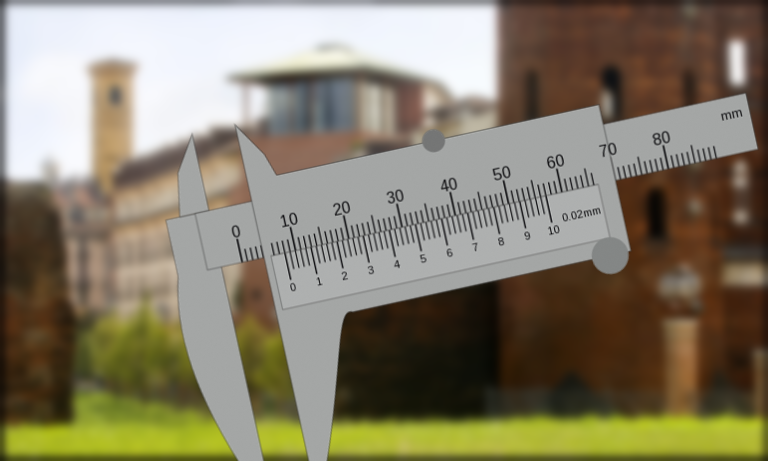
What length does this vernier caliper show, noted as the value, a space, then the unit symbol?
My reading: 8.0 mm
